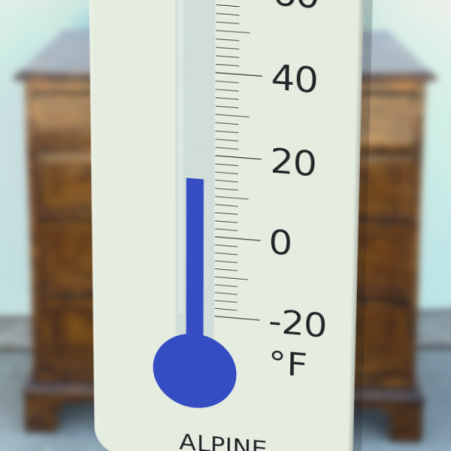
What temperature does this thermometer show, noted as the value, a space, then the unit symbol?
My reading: 14 °F
